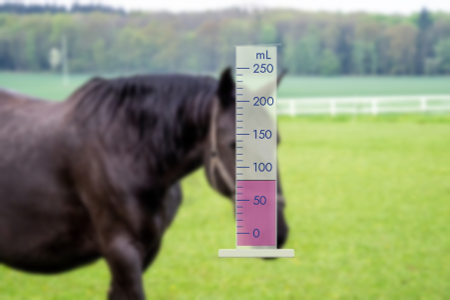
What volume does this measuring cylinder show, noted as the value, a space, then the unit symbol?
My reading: 80 mL
